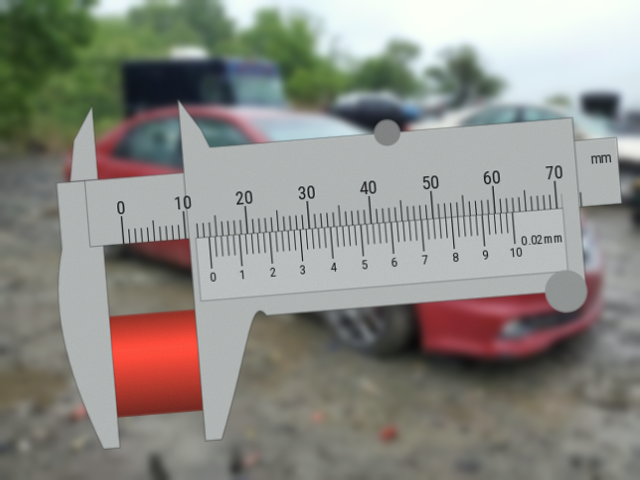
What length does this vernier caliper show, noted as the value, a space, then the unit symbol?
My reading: 13.8 mm
